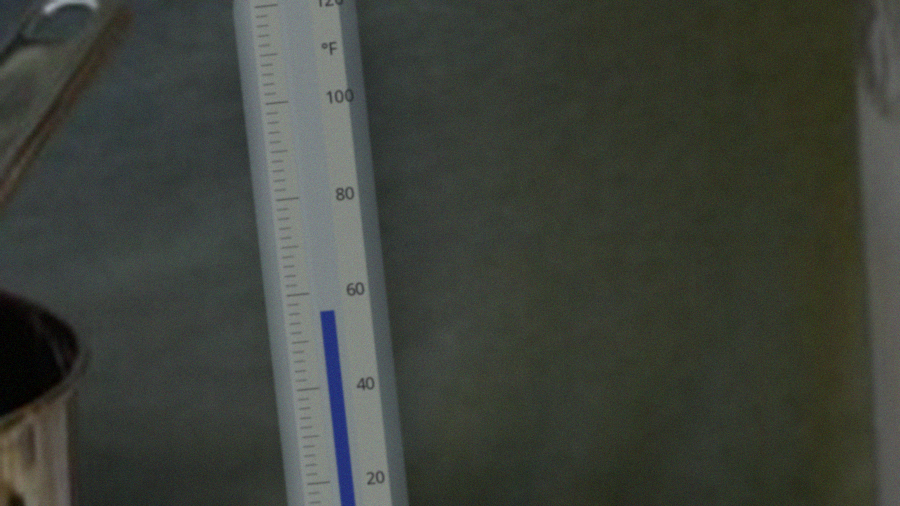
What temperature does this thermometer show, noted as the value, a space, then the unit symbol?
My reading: 56 °F
